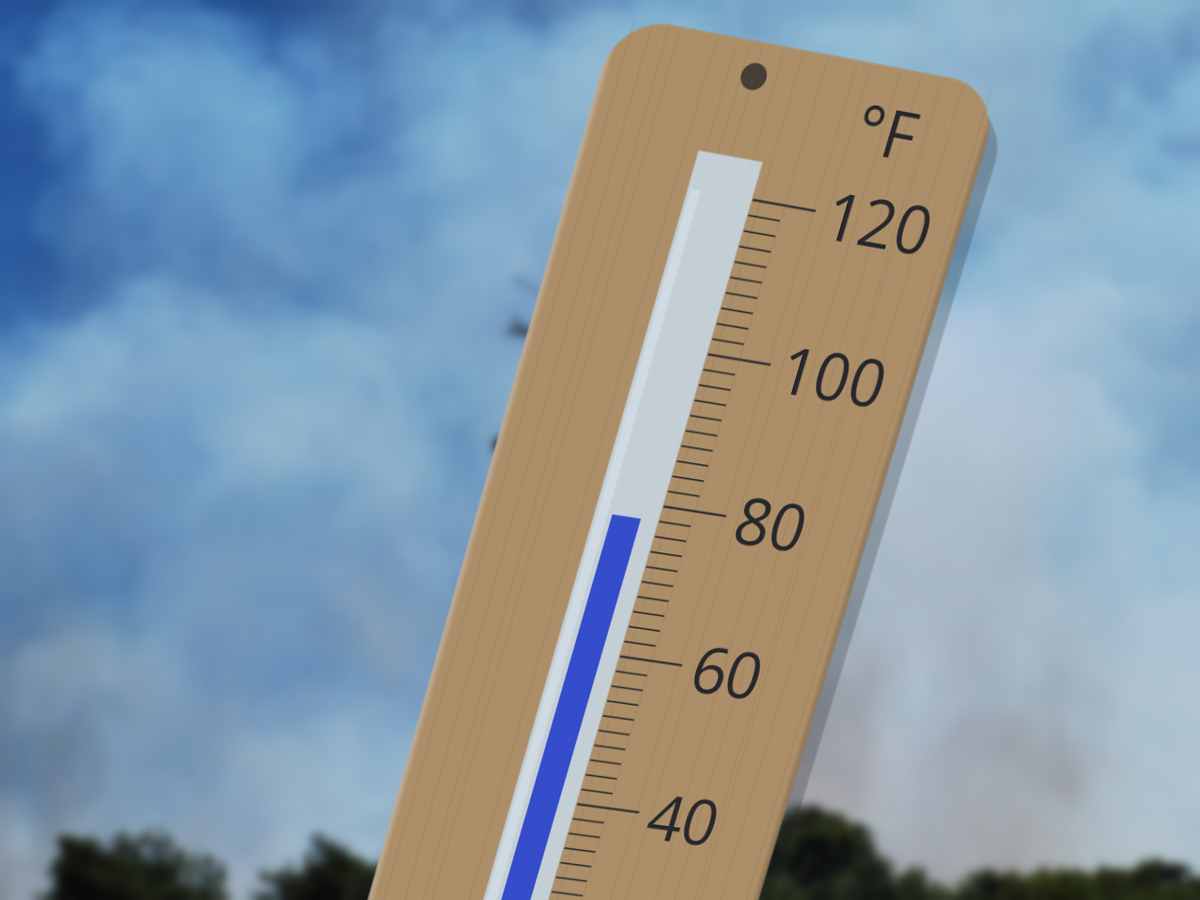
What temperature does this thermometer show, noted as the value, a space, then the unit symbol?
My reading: 78 °F
